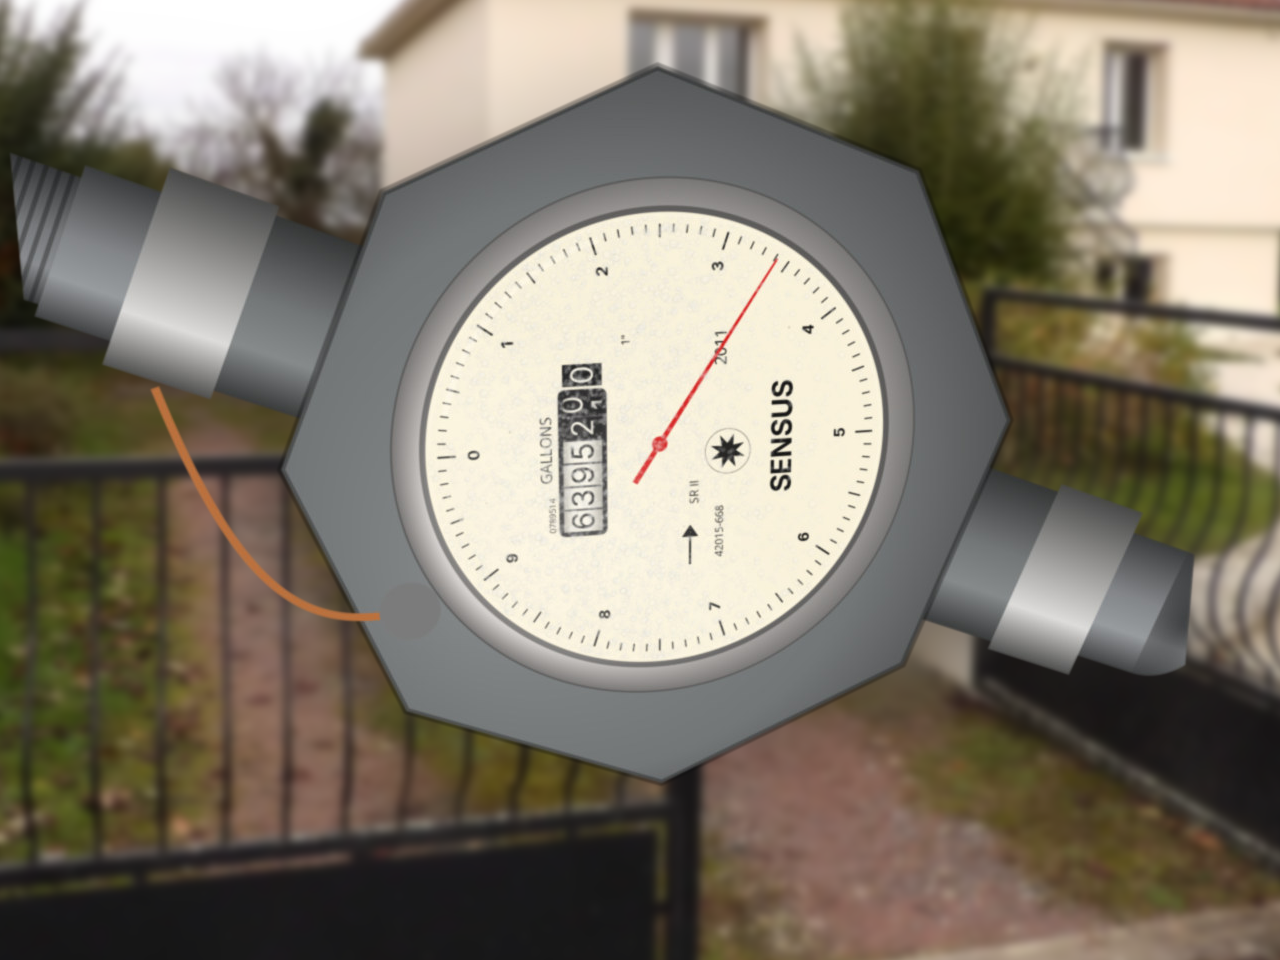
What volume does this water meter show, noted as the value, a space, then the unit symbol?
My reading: 6395203.4 gal
